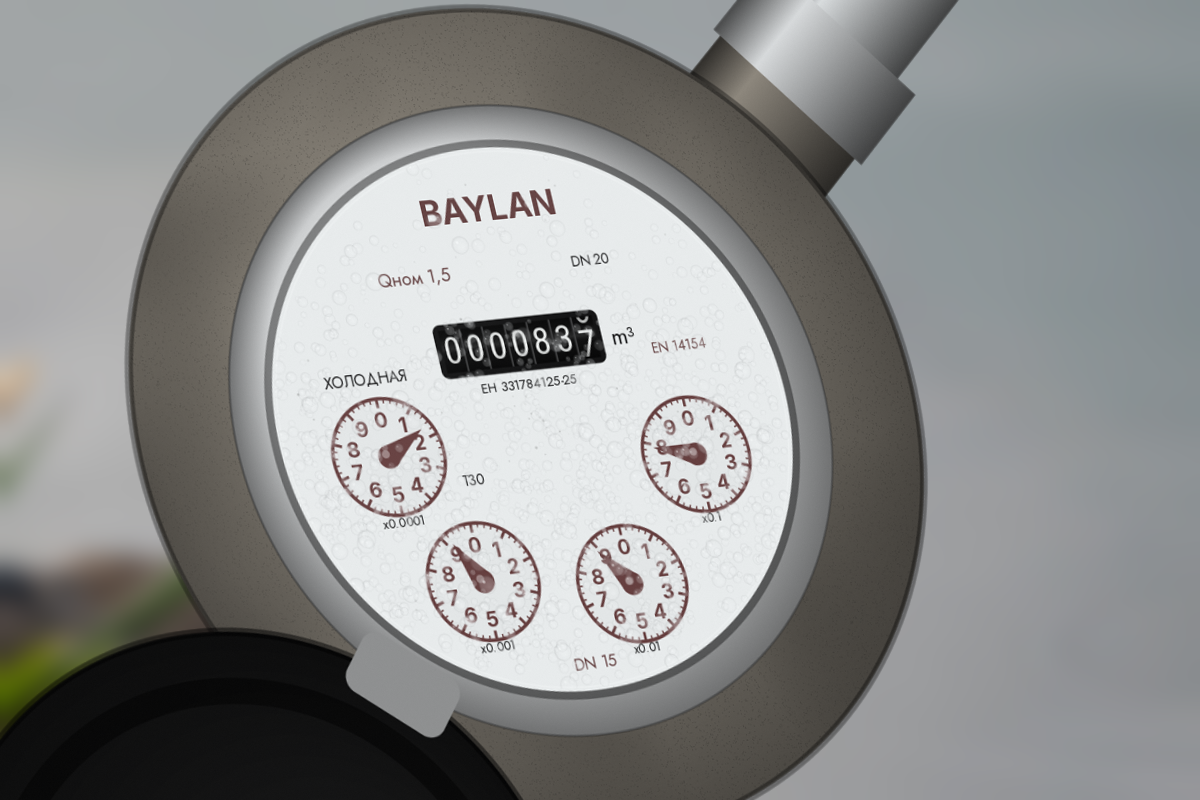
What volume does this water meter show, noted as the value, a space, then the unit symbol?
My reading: 836.7891 m³
